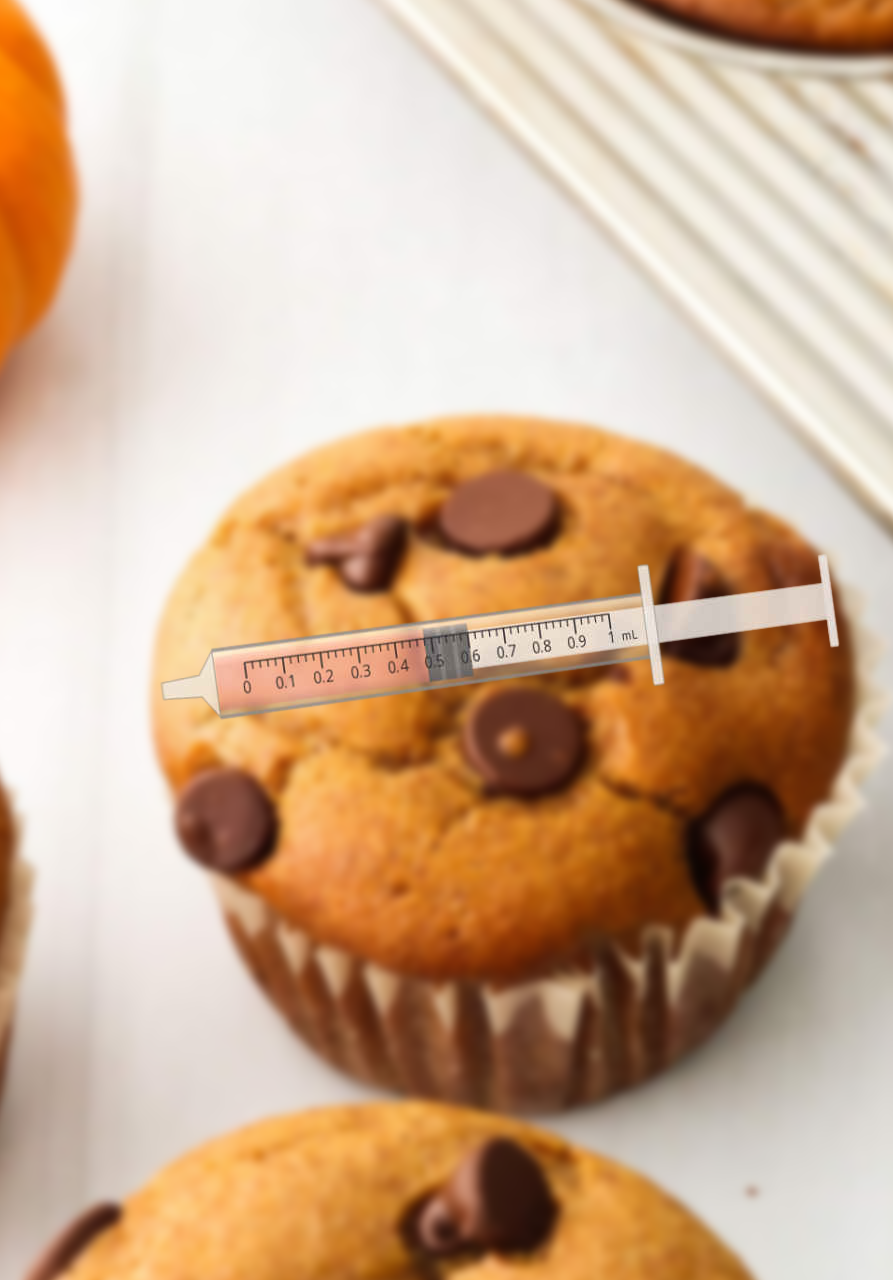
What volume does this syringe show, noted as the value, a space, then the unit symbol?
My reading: 0.48 mL
